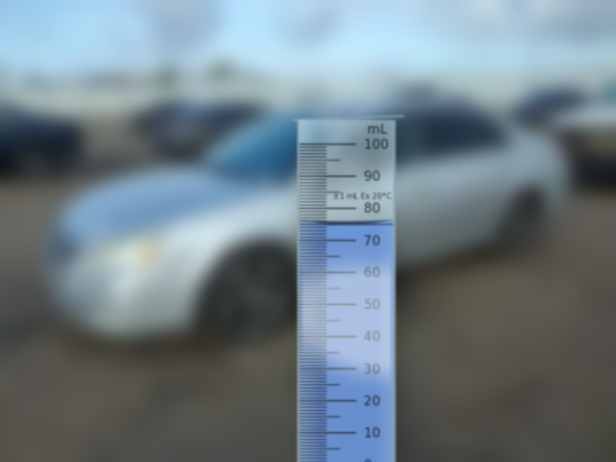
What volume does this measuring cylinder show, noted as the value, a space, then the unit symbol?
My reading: 75 mL
